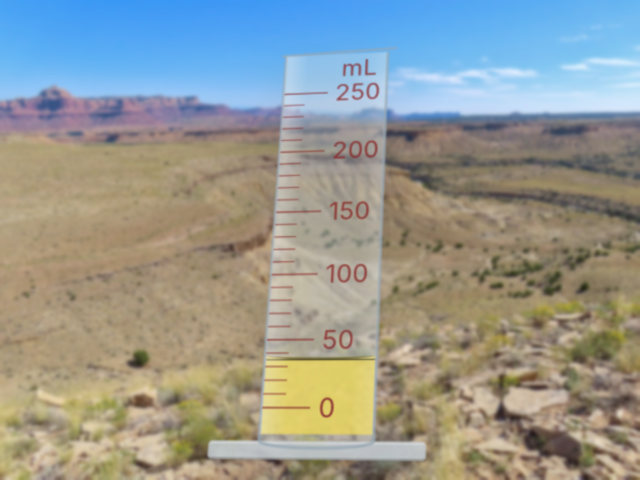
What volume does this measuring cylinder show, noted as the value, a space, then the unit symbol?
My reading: 35 mL
